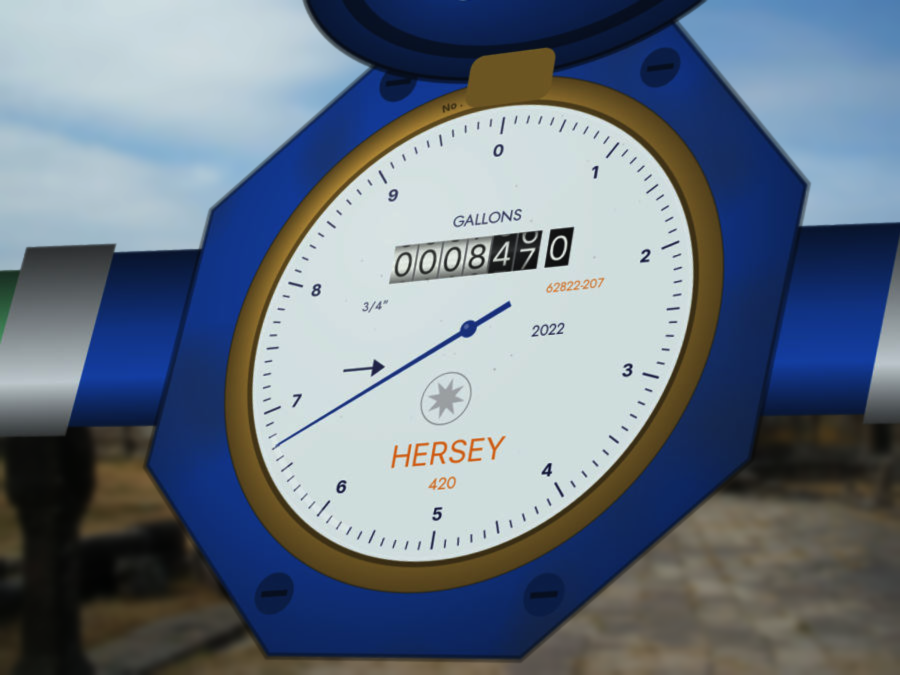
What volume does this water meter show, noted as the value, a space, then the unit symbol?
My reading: 8466.7 gal
